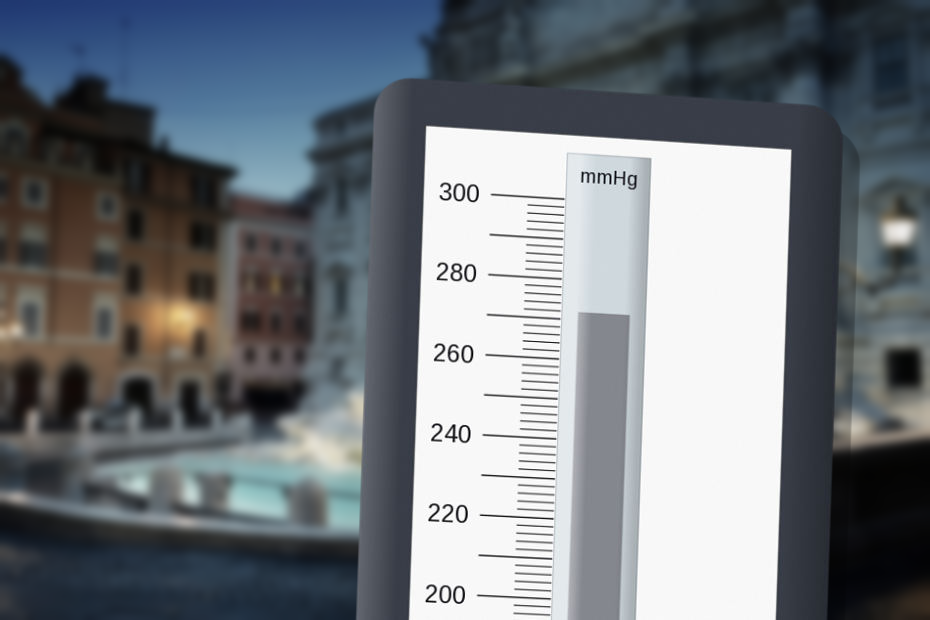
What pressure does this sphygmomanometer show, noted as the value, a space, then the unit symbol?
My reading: 272 mmHg
